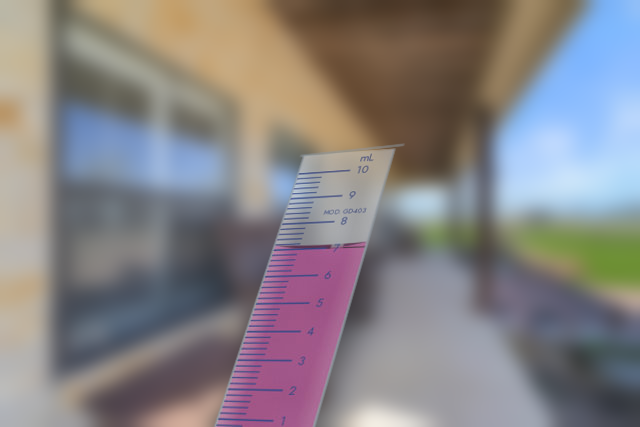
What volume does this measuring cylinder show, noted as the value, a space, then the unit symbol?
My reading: 7 mL
